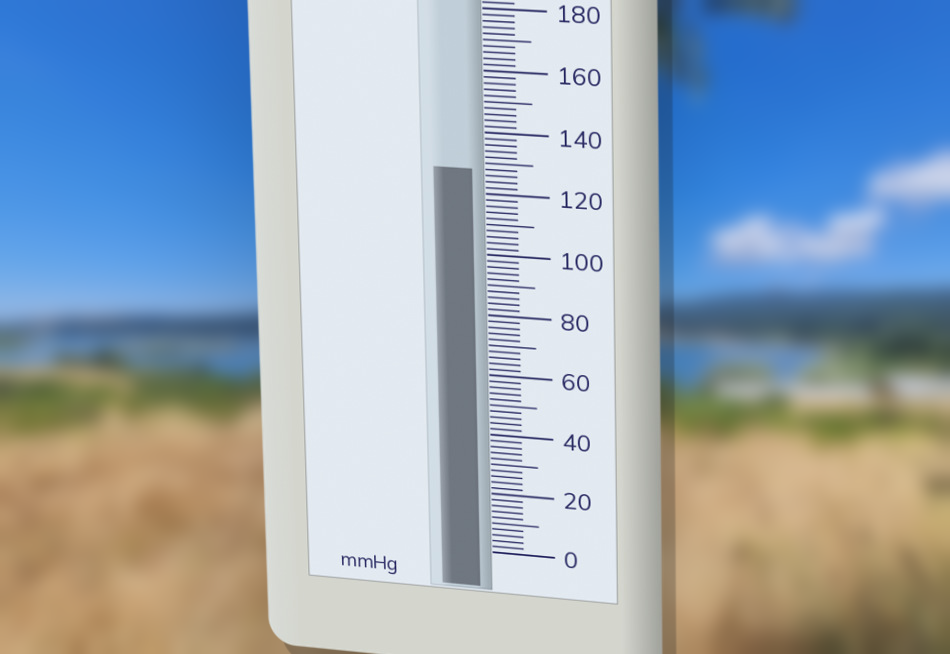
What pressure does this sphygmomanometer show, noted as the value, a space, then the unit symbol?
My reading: 128 mmHg
